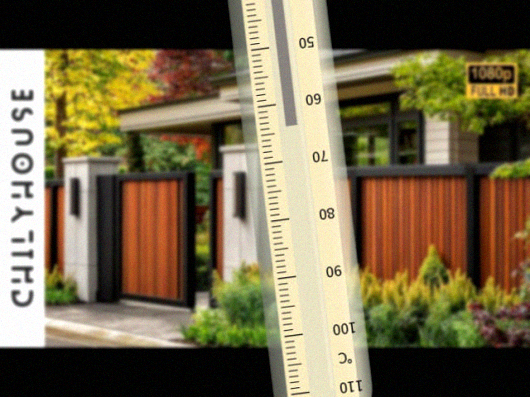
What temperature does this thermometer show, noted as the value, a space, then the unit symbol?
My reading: 64 °C
